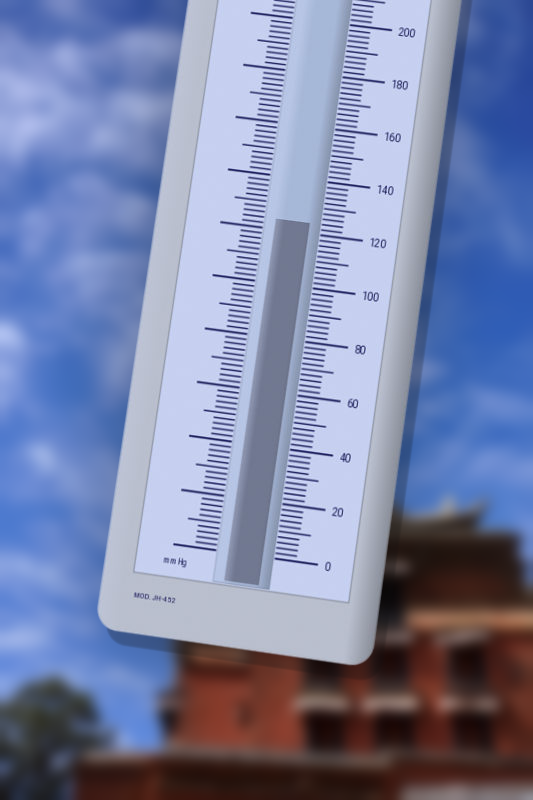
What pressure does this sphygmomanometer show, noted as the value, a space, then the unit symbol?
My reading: 124 mmHg
